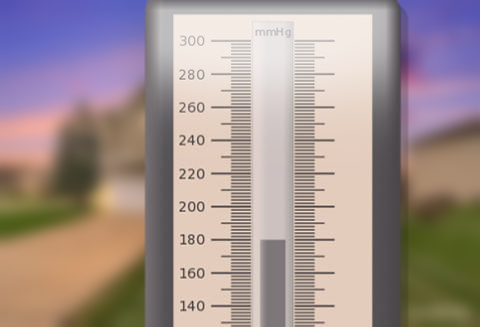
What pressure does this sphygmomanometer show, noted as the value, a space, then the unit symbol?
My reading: 180 mmHg
